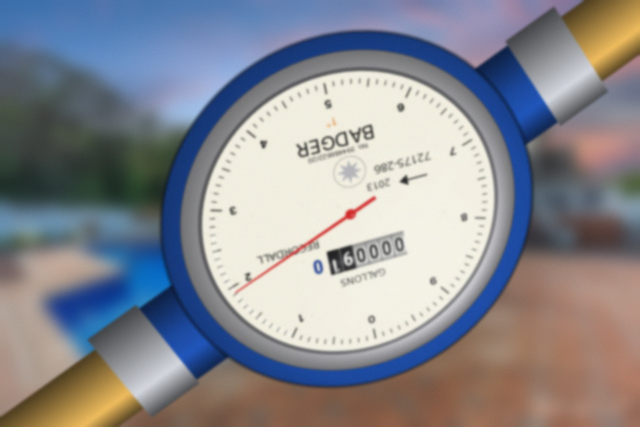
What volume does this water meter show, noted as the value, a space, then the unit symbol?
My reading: 911.9 gal
